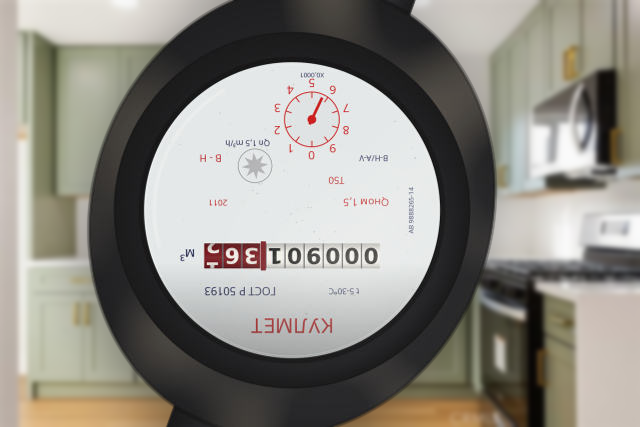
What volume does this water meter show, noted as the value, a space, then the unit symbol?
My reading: 901.3615 m³
